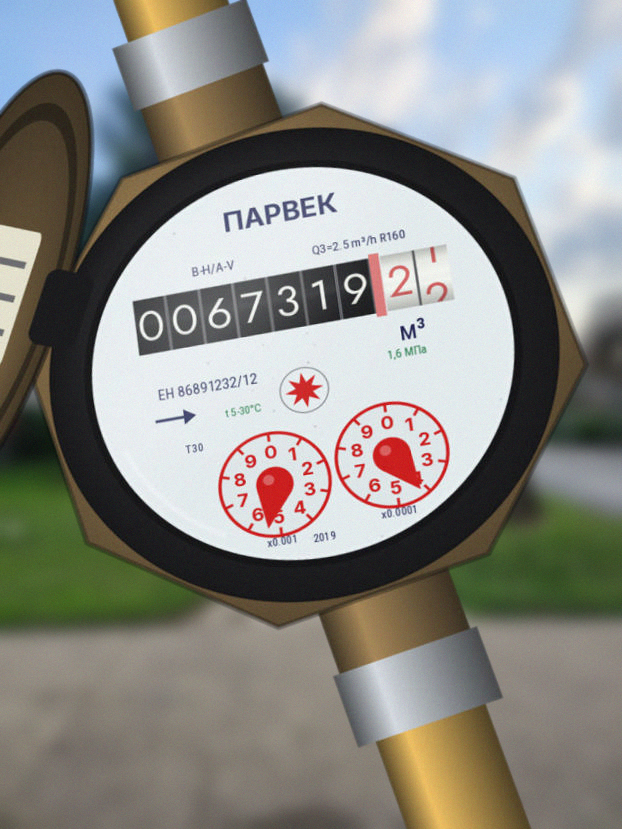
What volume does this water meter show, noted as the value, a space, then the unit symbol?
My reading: 67319.2154 m³
